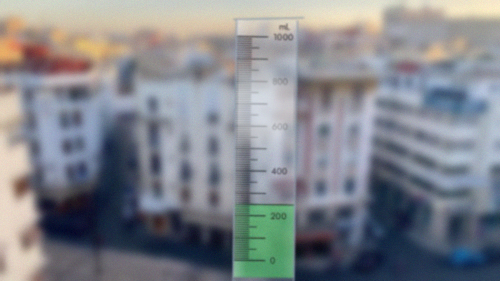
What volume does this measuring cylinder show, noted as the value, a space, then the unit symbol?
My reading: 250 mL
